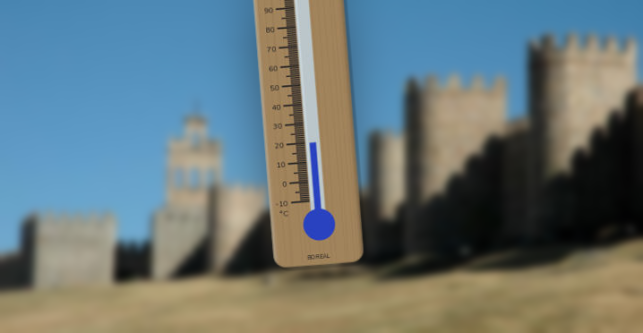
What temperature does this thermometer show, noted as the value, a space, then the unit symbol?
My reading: 20 °C
